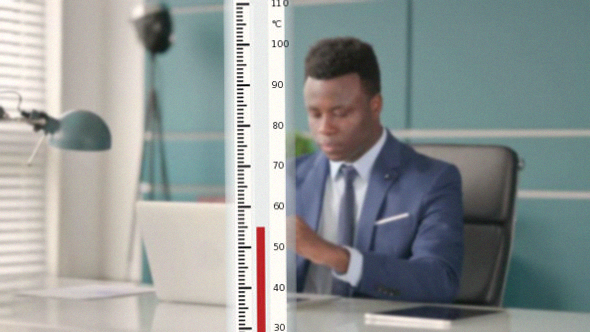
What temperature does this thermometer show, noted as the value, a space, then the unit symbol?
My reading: 55 °C
